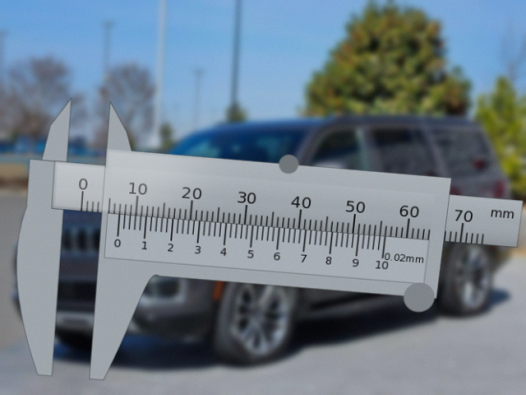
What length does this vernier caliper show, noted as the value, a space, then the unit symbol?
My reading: 7.0 mm
